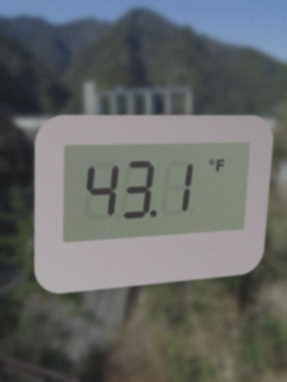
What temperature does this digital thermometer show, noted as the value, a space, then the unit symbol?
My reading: 43.1 °F
